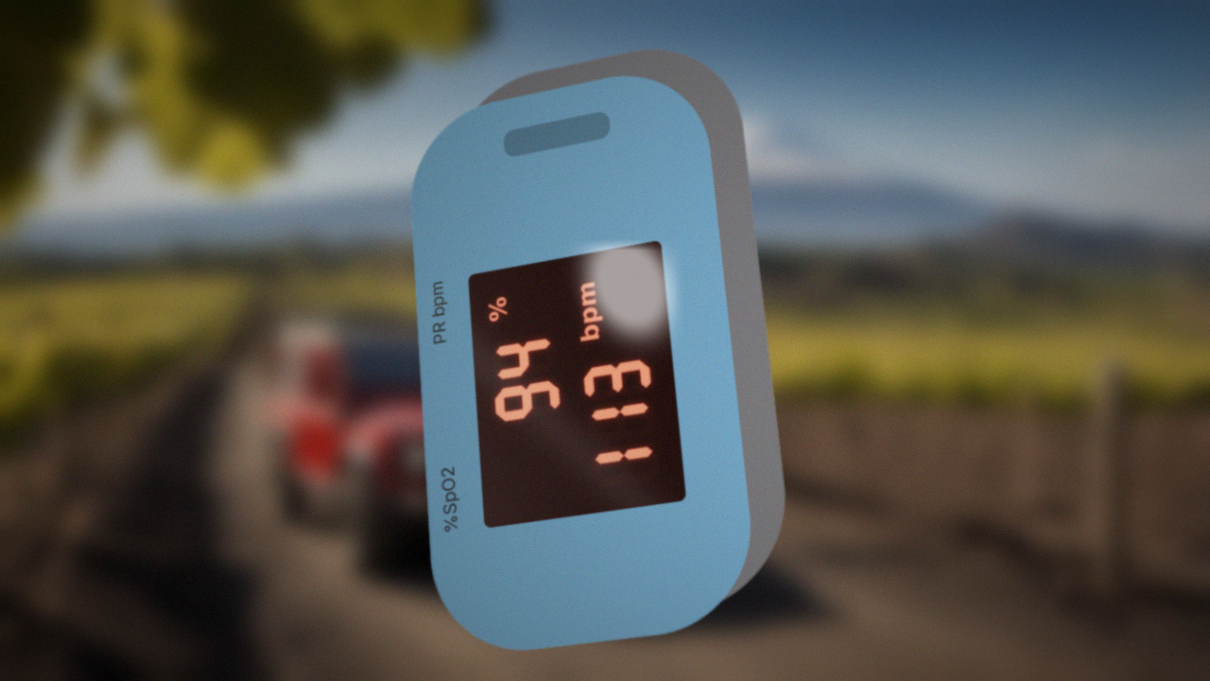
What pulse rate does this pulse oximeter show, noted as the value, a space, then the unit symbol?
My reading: 113 bpm
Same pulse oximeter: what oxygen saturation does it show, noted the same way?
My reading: 94 %
